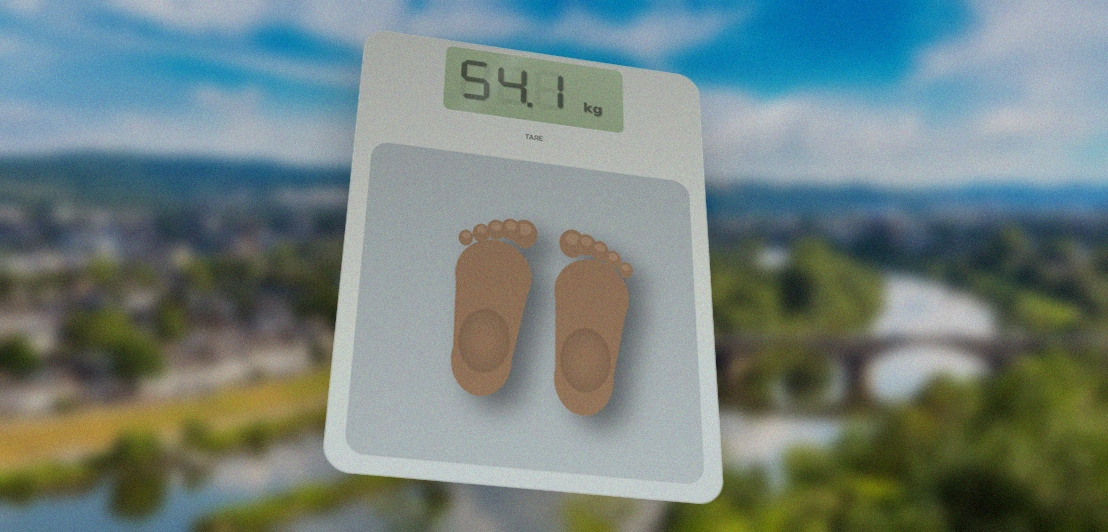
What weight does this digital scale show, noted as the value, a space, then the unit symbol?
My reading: 54.1 kg
